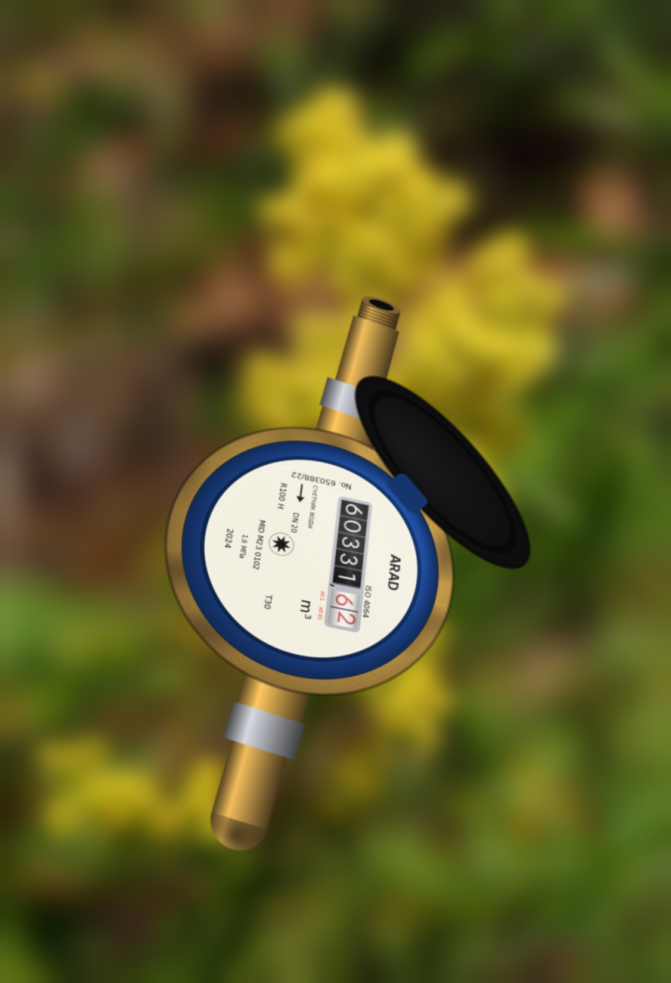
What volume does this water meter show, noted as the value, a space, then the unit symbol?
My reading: 60331.62 m³
